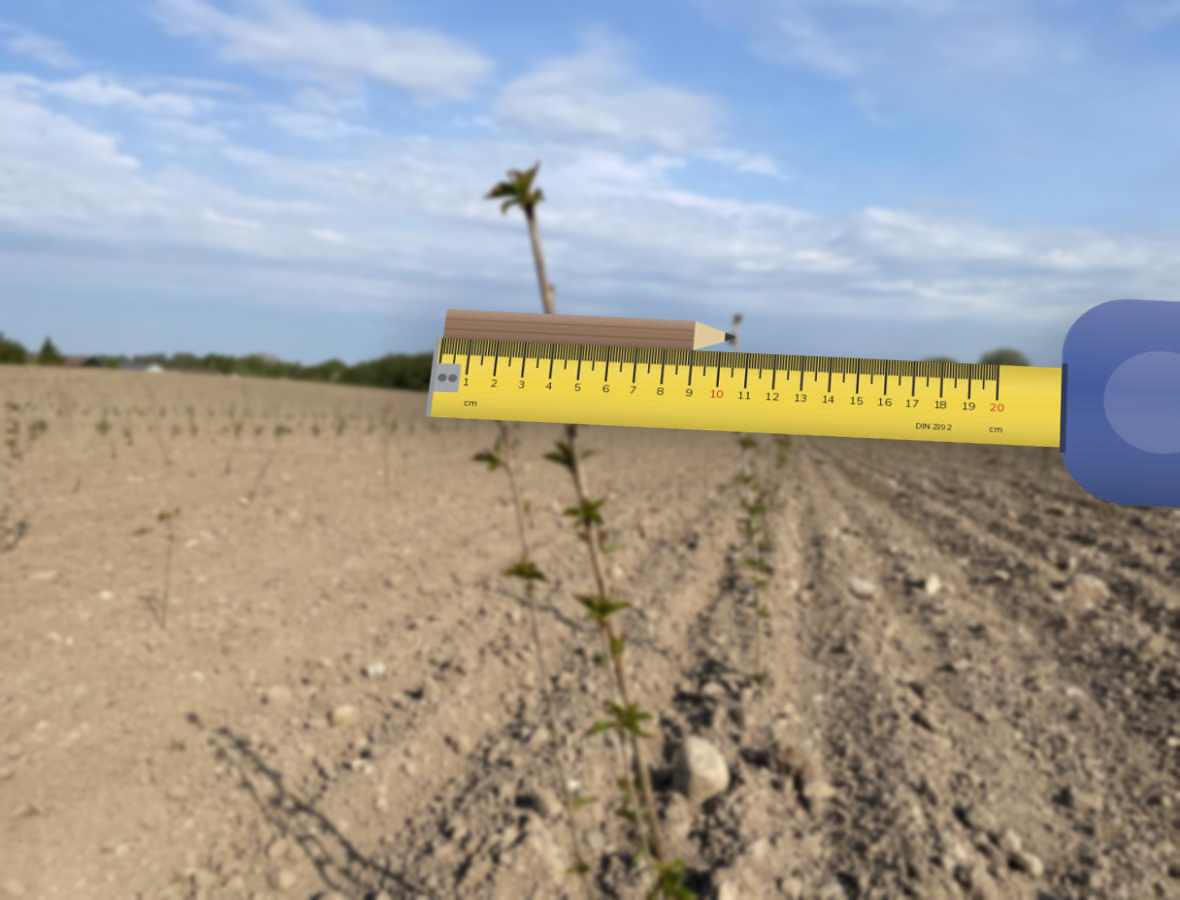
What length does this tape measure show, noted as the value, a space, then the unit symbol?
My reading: 10.5 cm
